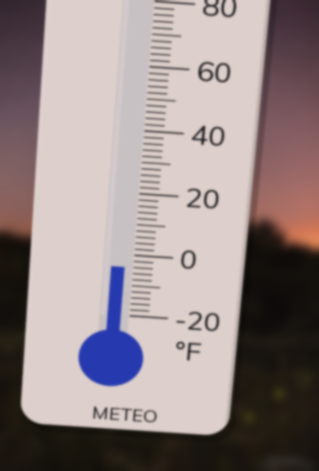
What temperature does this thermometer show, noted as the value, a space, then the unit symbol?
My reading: -4 °F
